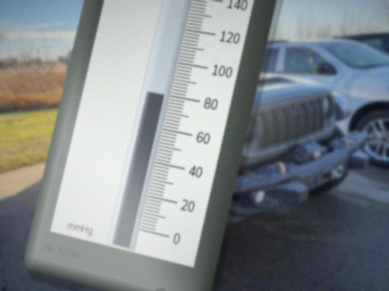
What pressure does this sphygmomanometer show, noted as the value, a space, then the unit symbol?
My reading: 80 mmHg
